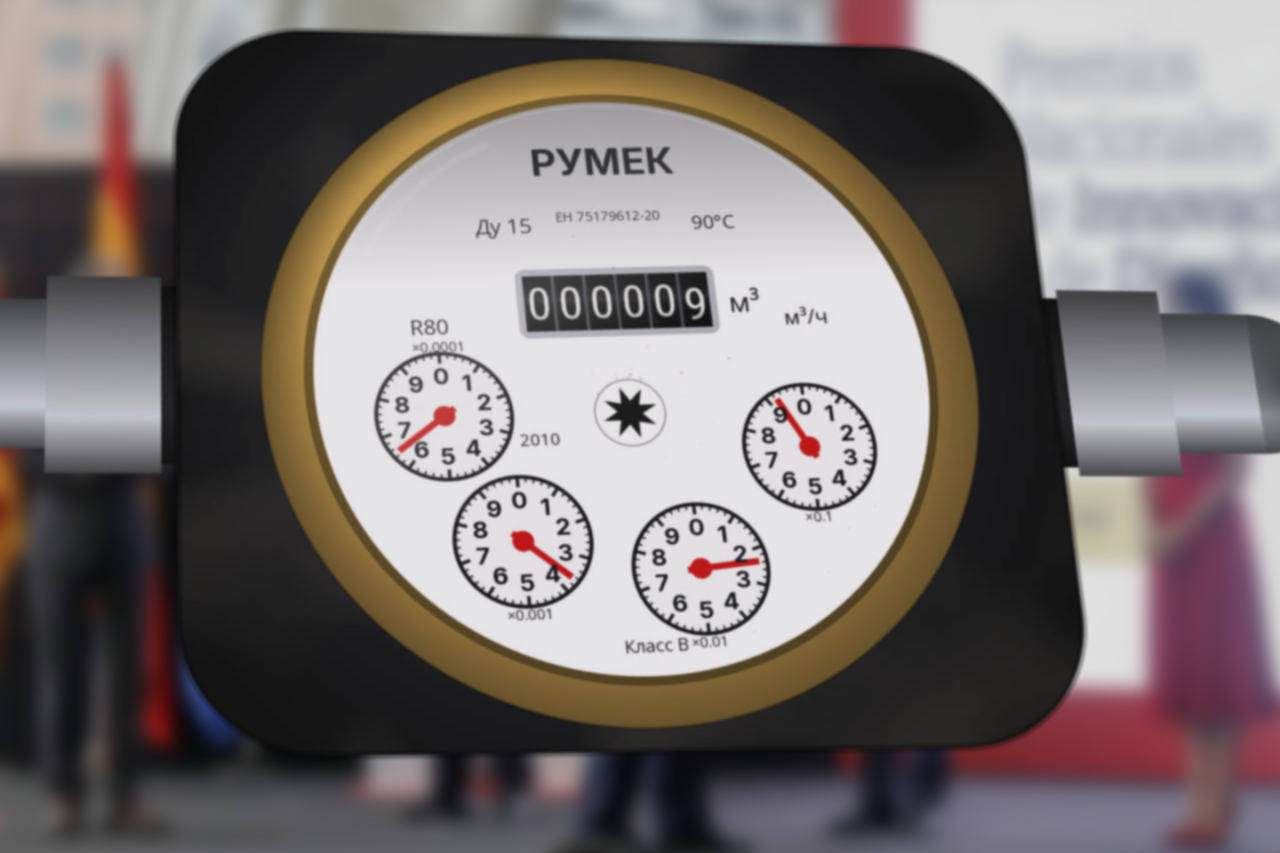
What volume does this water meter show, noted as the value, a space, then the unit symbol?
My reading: 8.9236 m³
